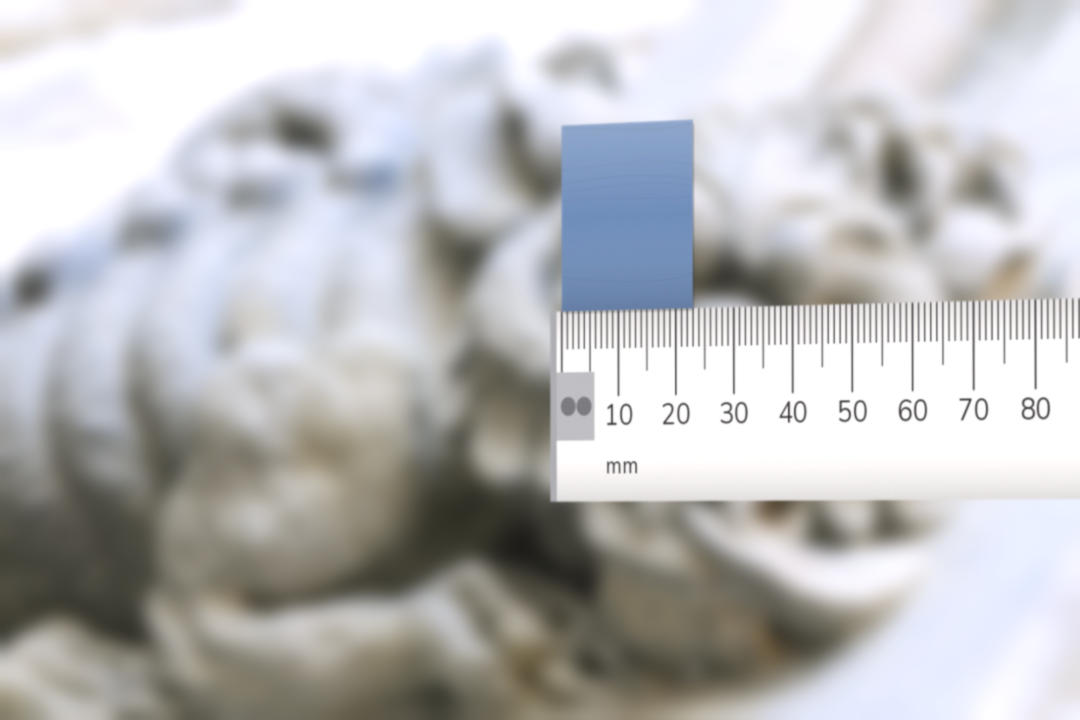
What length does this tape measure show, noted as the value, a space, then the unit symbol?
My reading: 23 mm
